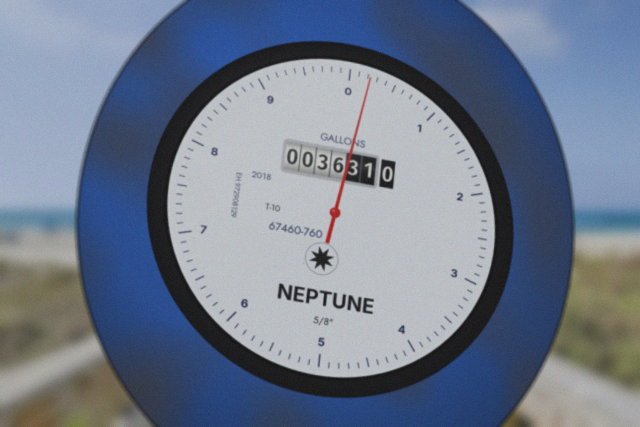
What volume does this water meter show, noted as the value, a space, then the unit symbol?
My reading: 36310.2 gal
